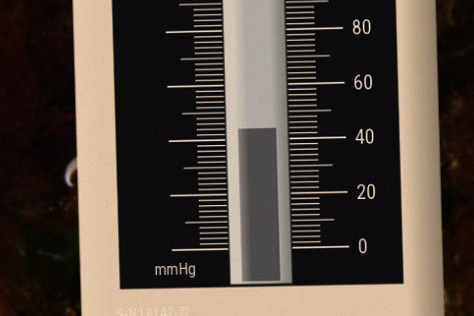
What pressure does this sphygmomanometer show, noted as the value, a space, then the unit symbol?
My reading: 44 mmHg
